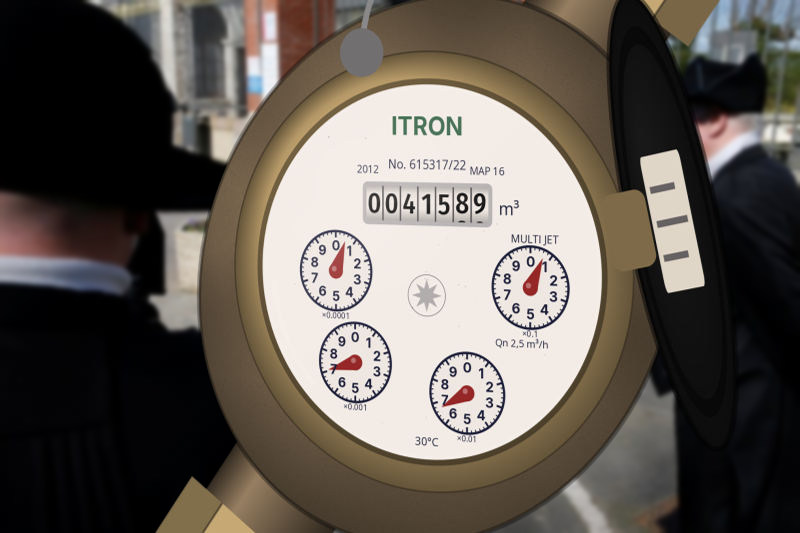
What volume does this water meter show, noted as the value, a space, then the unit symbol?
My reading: 41589.0670 m³
